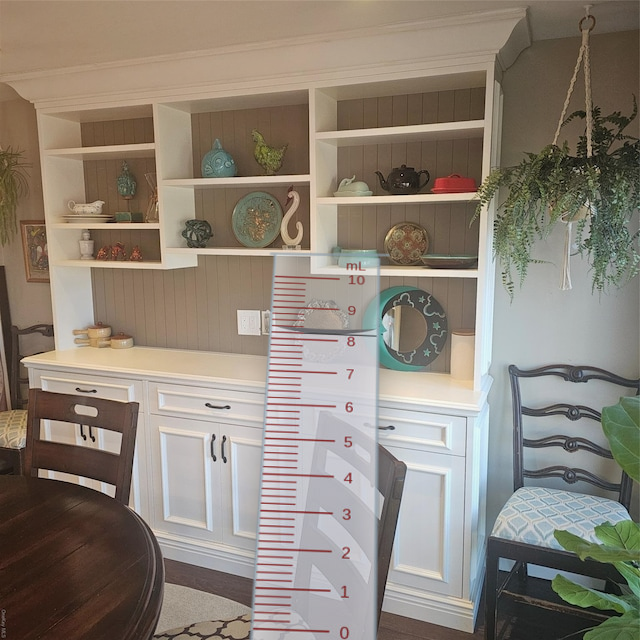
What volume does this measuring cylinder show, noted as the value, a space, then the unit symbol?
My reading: 8.2 mL
